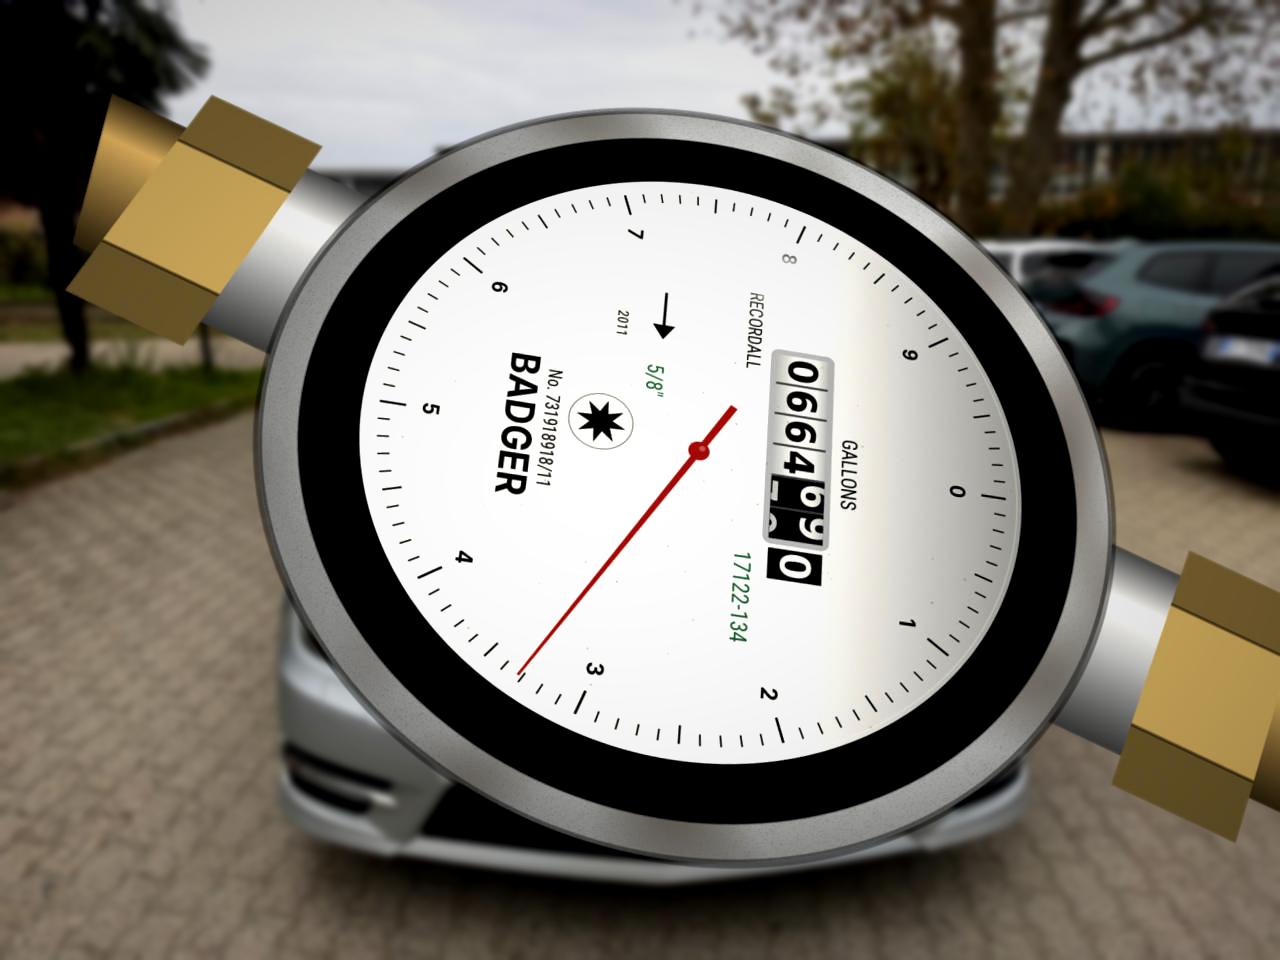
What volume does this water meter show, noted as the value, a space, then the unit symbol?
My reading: 664693.3 gal
